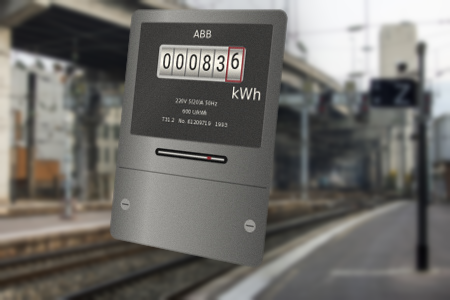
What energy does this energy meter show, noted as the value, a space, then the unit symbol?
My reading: 83.6 kWh
